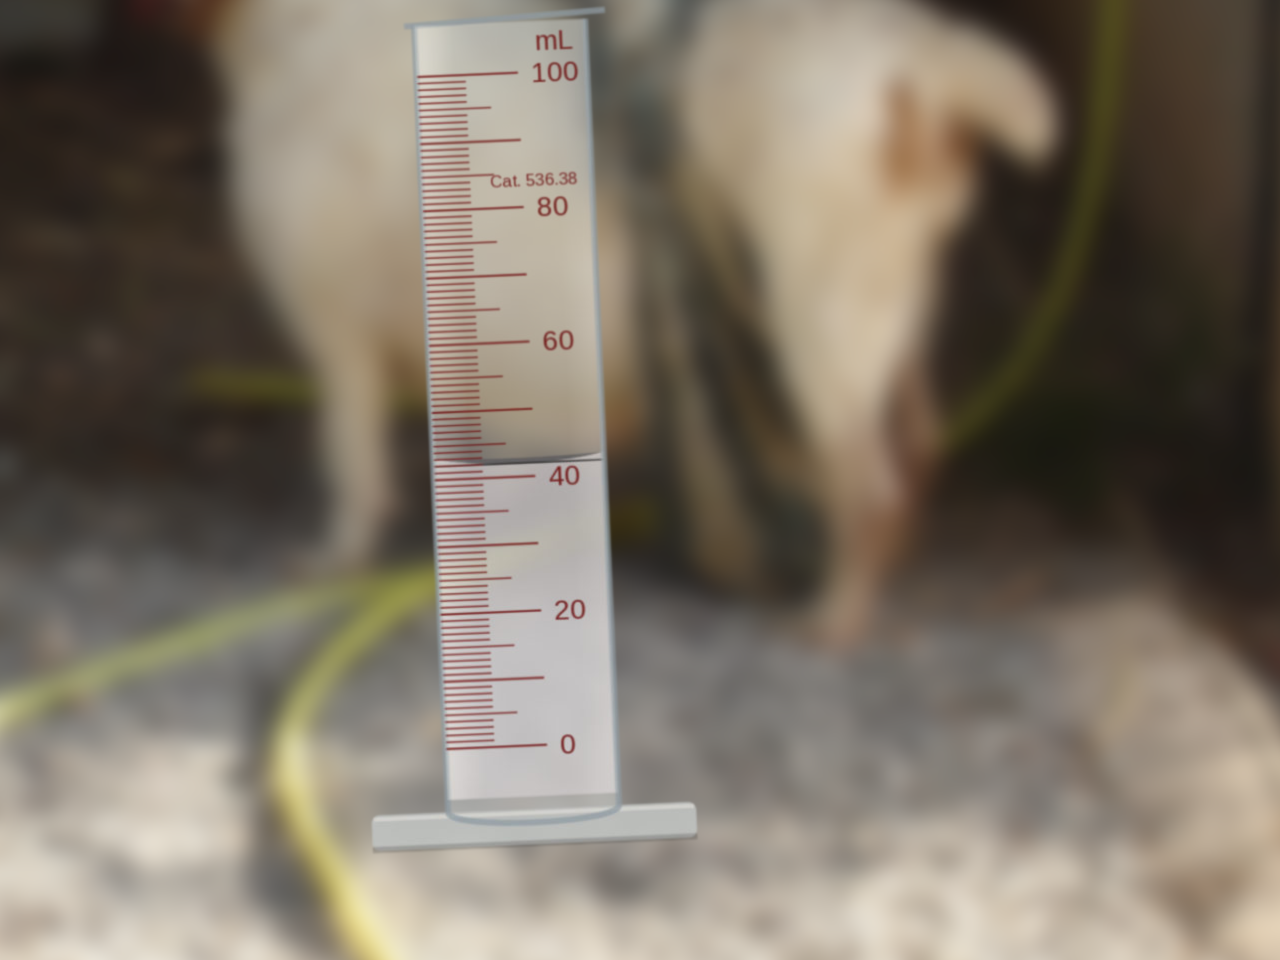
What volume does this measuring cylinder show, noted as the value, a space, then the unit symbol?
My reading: 42 mL
